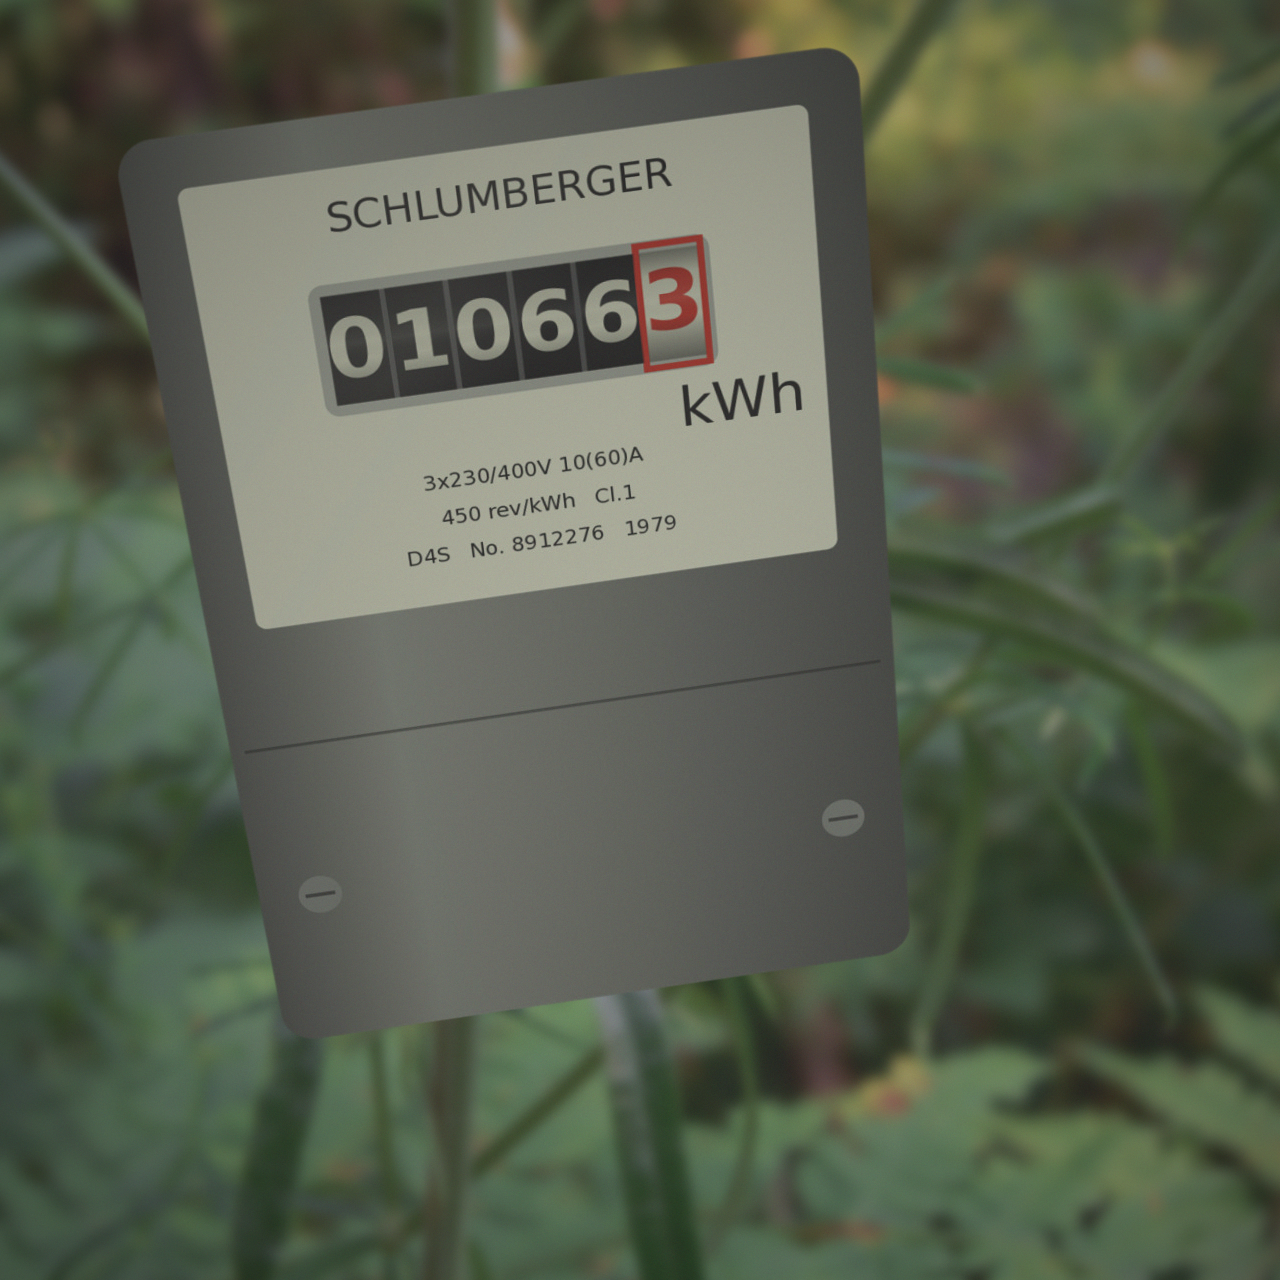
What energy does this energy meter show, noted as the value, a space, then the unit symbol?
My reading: 1066.3 kWh
